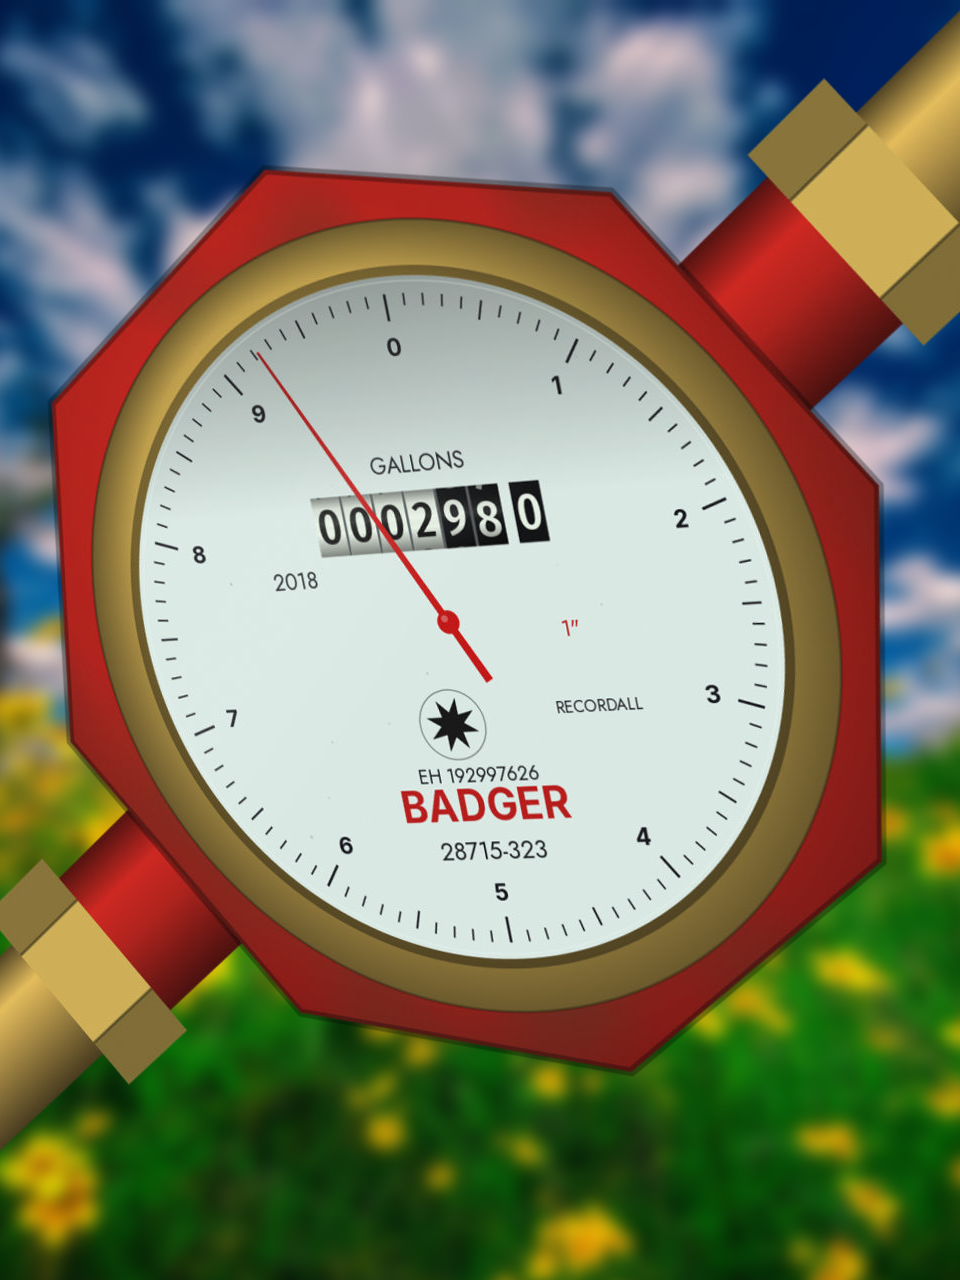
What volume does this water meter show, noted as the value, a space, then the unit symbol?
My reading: 2979.2 gal
